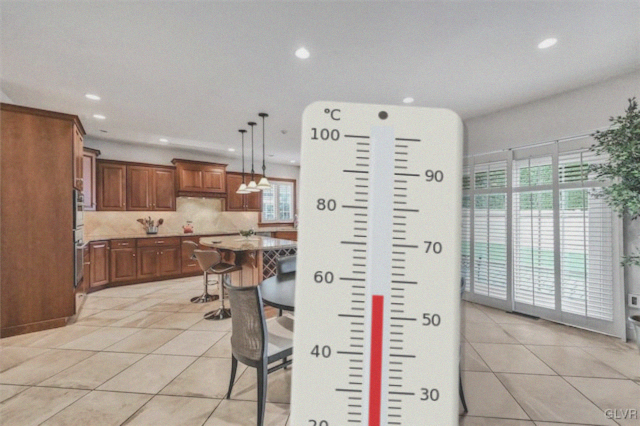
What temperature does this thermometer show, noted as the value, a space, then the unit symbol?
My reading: 56 °C
